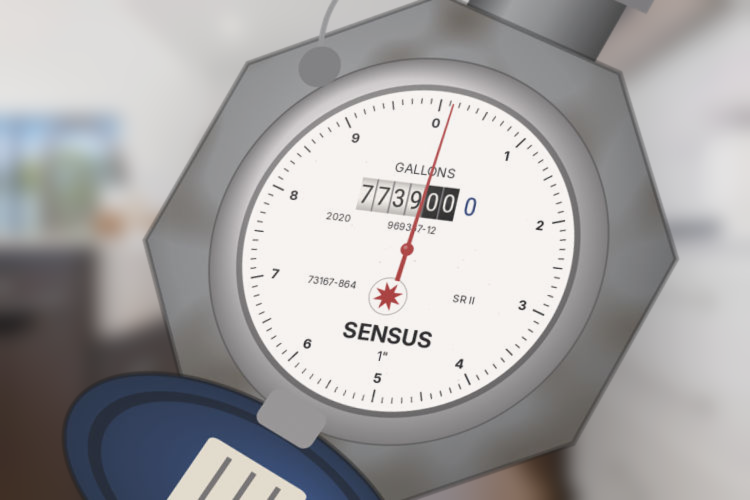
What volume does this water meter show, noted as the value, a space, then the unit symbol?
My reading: 7739000.1 gal
